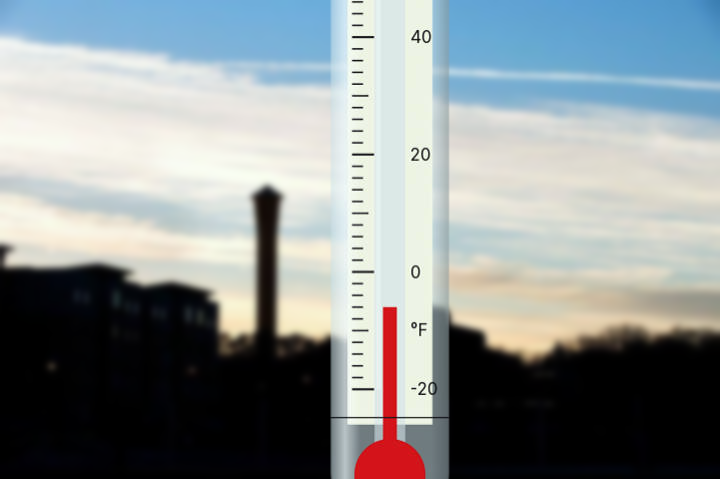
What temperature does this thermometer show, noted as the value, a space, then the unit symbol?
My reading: -6 °F
